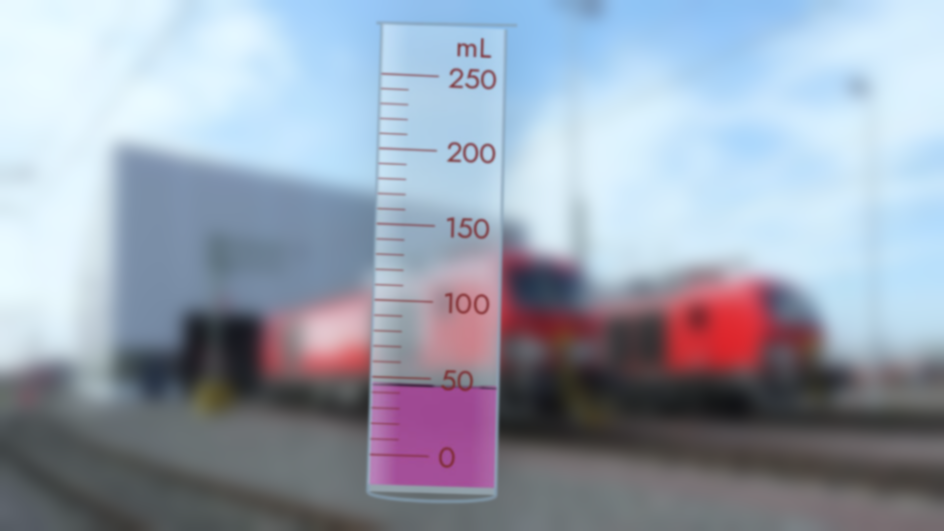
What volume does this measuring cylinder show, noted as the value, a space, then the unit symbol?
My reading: 45 mL
